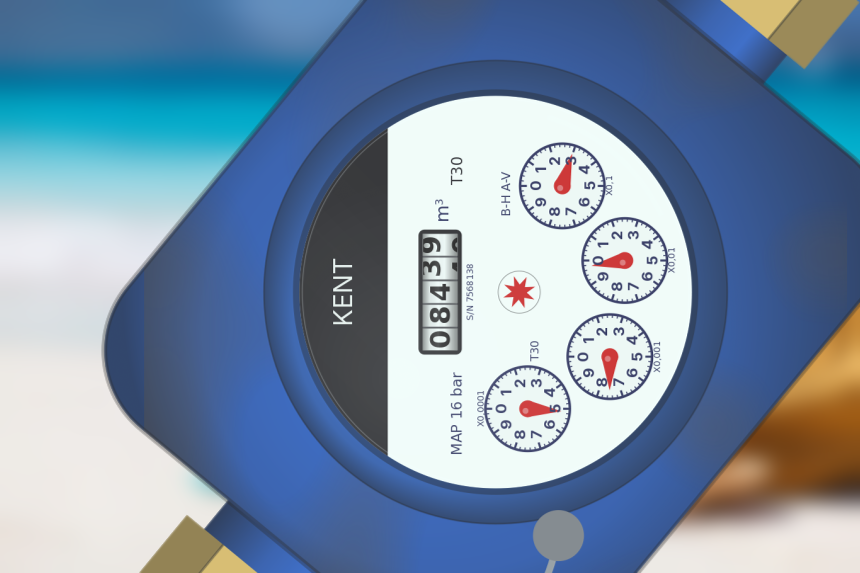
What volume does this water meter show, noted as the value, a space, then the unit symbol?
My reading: 8439.2975 m³
